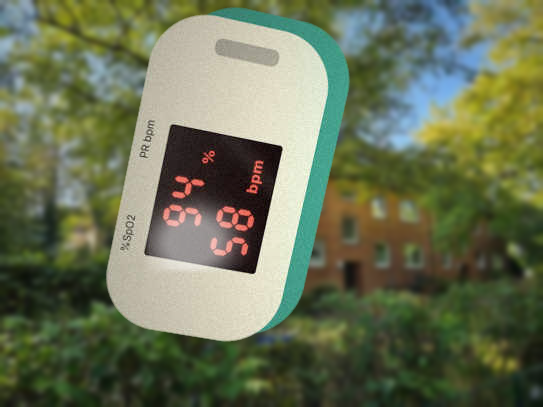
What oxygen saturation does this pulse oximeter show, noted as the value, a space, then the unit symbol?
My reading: 94 %
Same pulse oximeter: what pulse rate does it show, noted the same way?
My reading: 58 bpm
